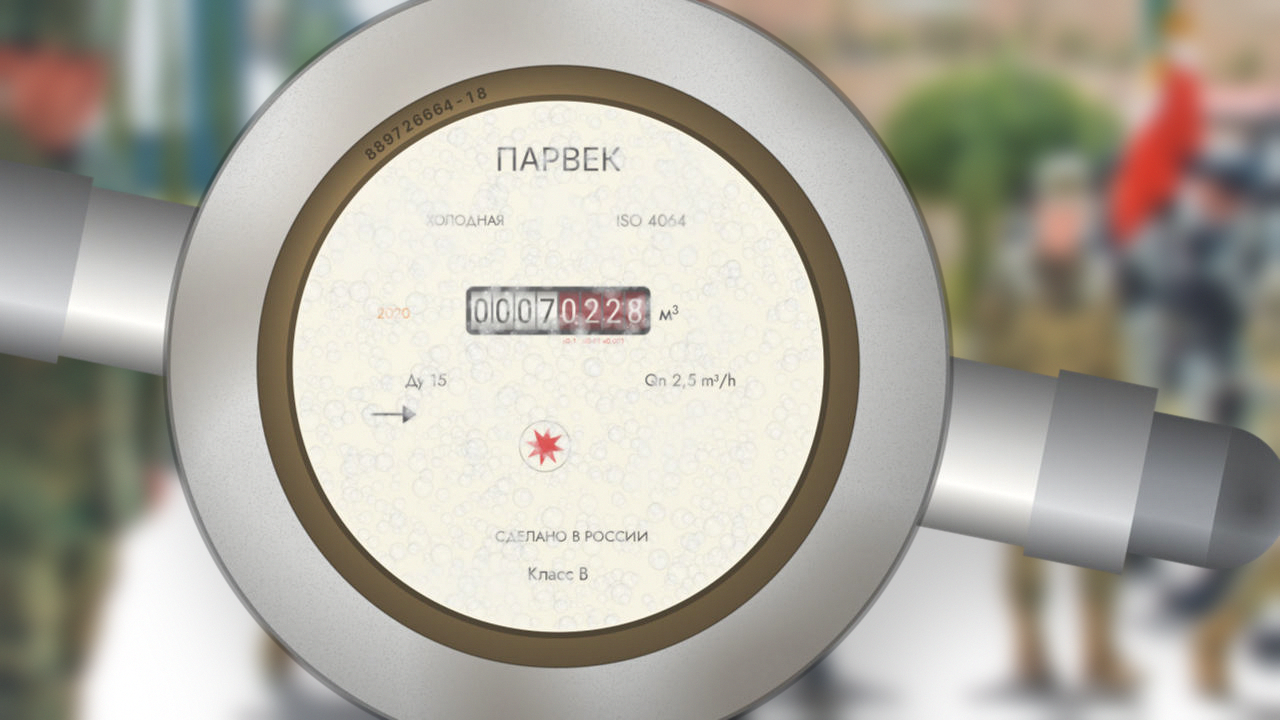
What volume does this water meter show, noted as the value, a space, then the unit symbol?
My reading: 7.0228 m³
